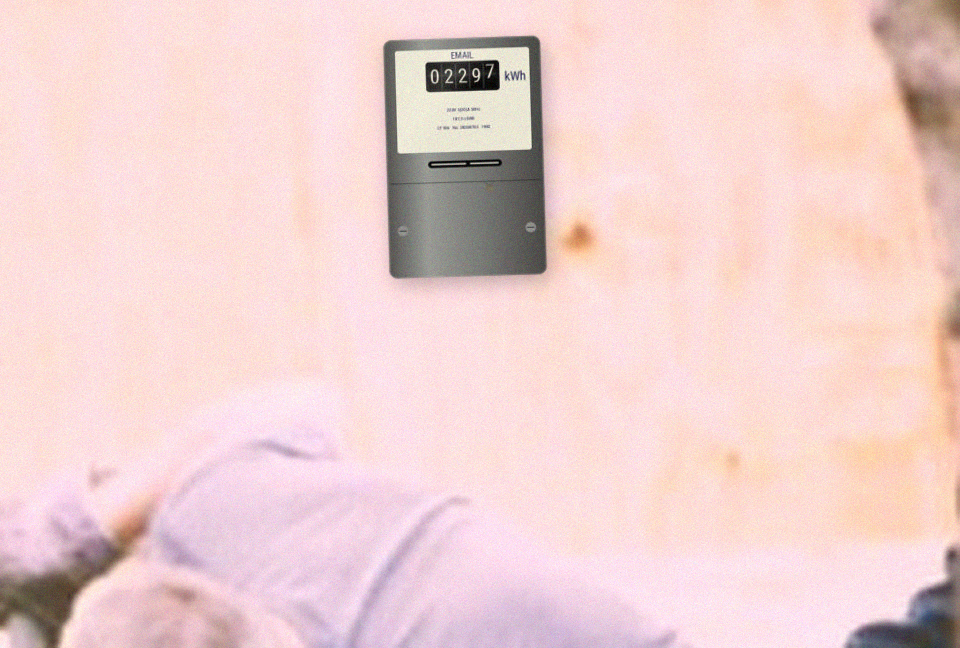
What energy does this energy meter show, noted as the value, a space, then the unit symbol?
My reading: 2297 kWh
